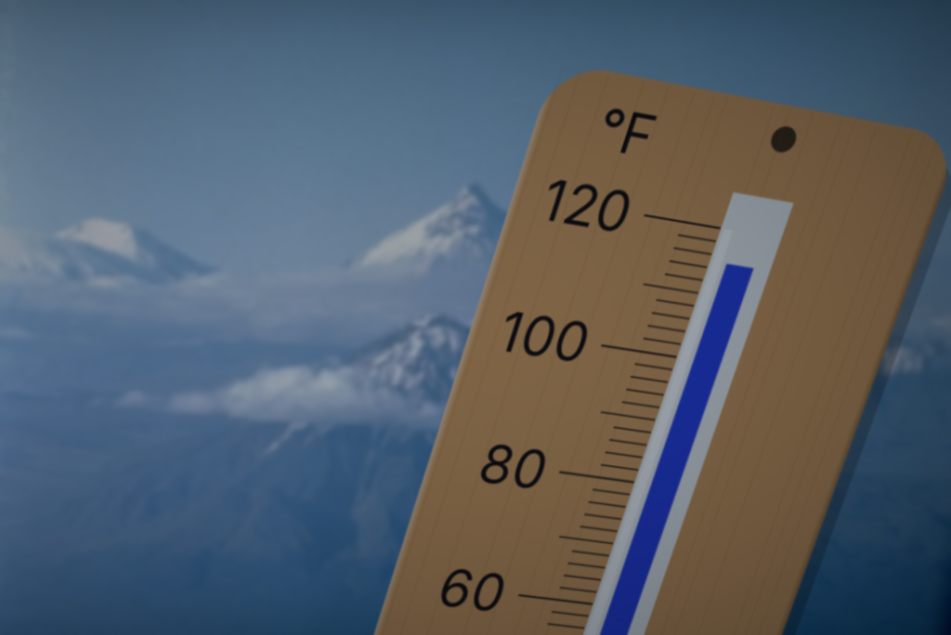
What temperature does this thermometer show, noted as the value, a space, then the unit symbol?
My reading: 115 °F
